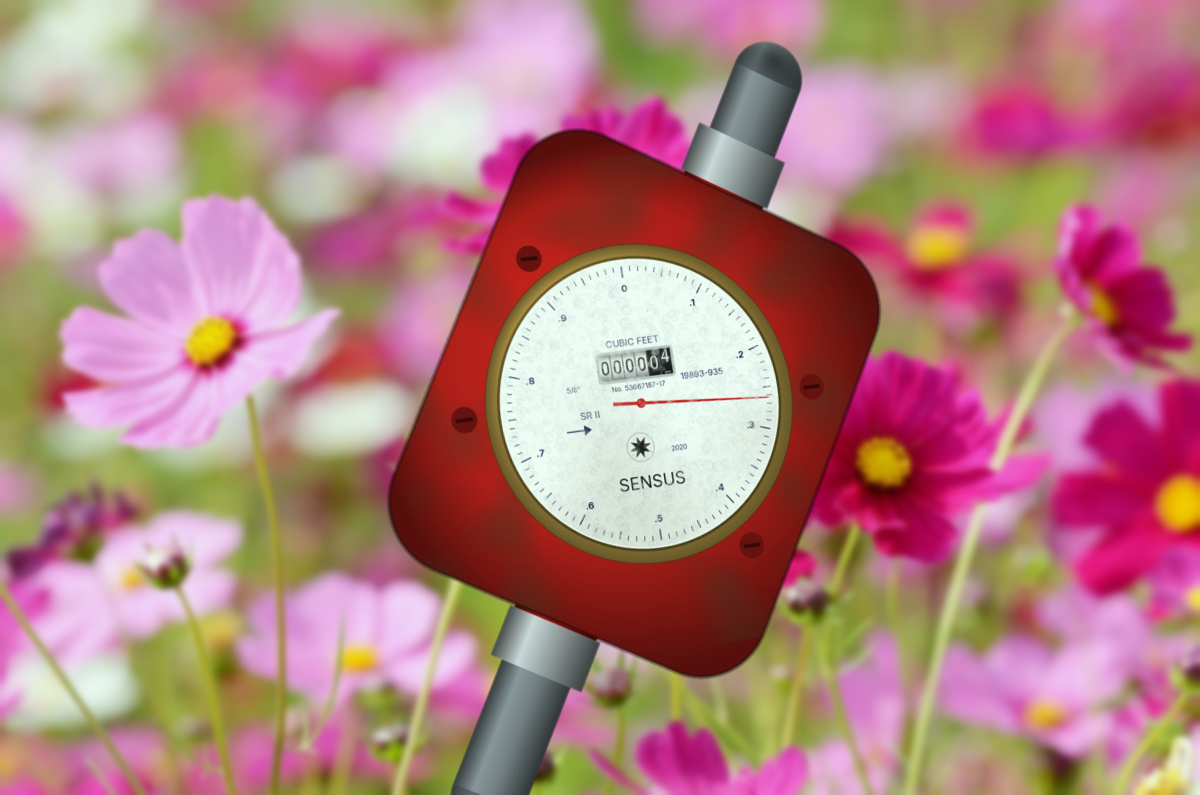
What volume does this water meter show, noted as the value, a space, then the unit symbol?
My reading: 4.26 ft³
